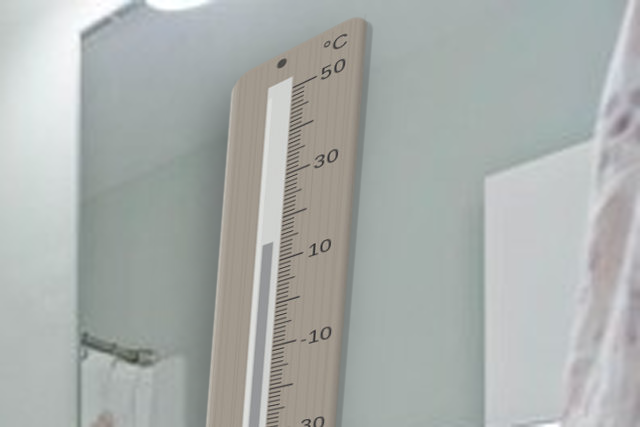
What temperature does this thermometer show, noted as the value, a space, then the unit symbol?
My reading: 15 °C
